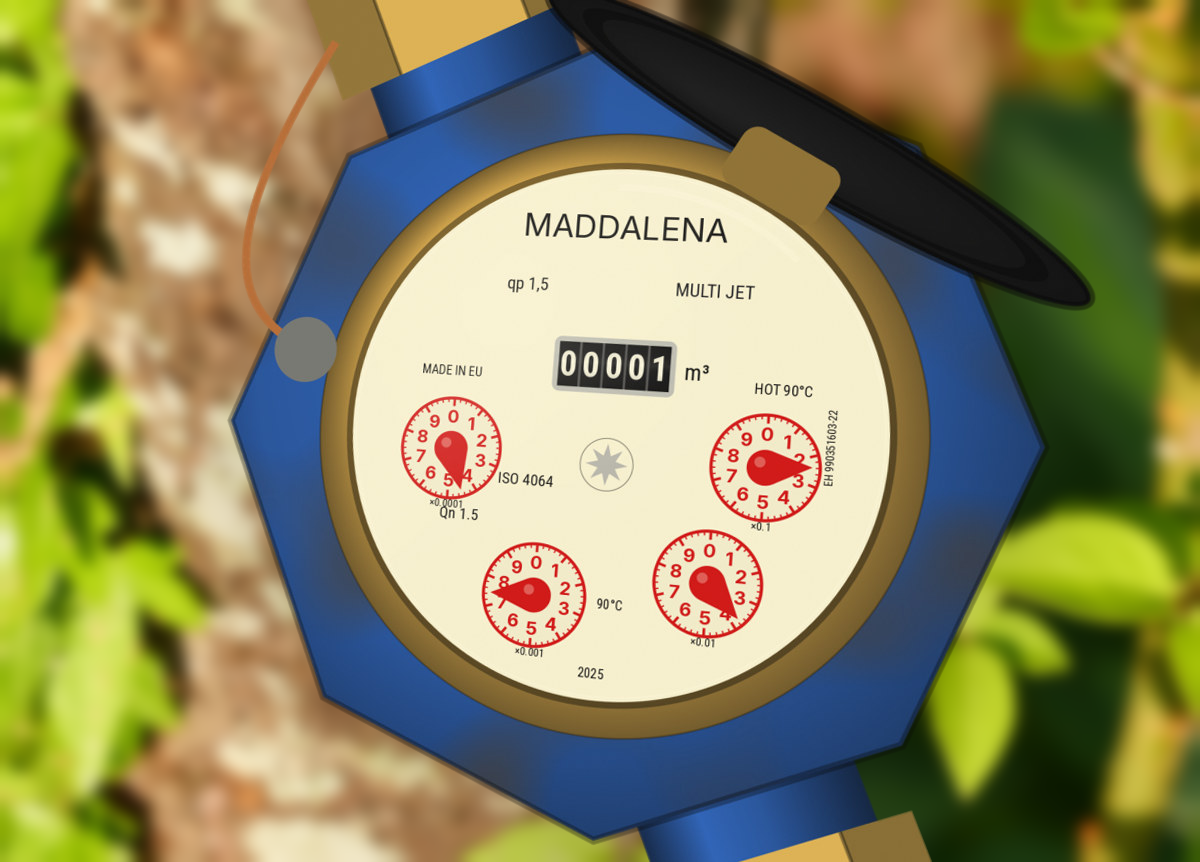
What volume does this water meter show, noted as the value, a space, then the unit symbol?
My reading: 1.2374 m³
